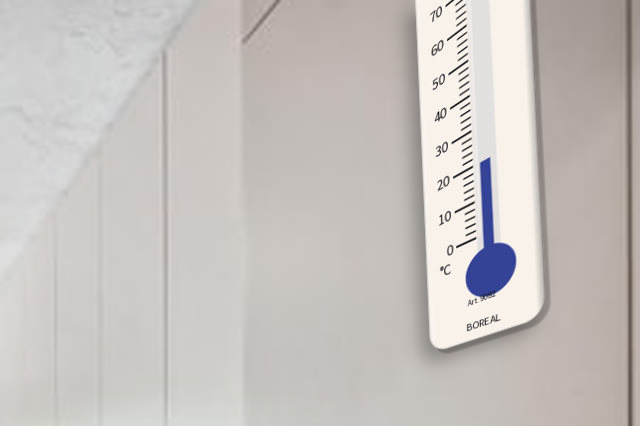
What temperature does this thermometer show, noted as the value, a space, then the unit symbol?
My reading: 20 °C
